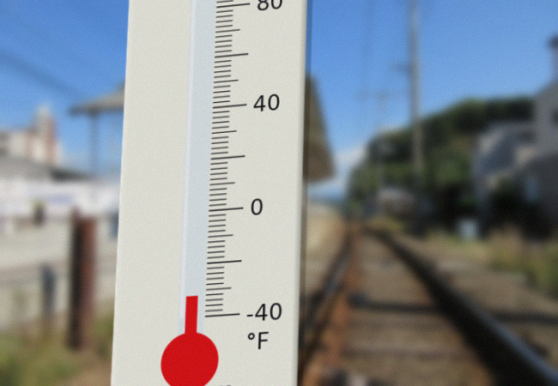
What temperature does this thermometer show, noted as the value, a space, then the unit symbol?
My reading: -32 °F
